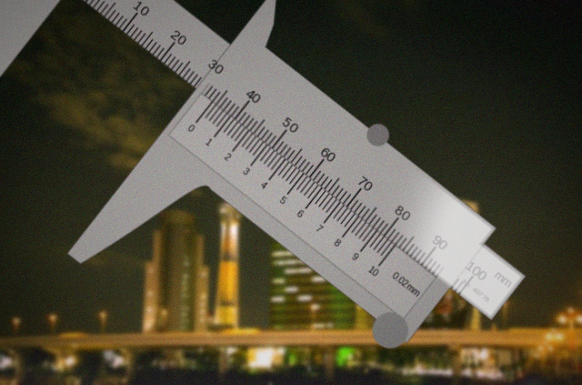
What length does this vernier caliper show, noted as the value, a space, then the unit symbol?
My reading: 34.0 mm
